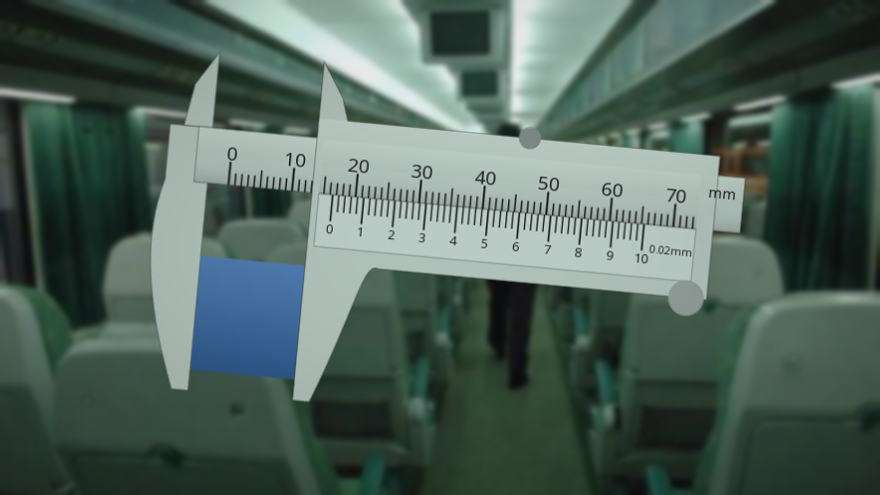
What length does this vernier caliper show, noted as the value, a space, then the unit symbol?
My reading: 16.4 mm
